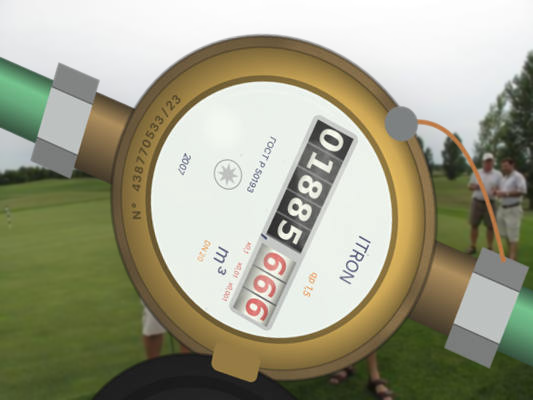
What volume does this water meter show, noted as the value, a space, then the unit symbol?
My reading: 1885.666 m³
